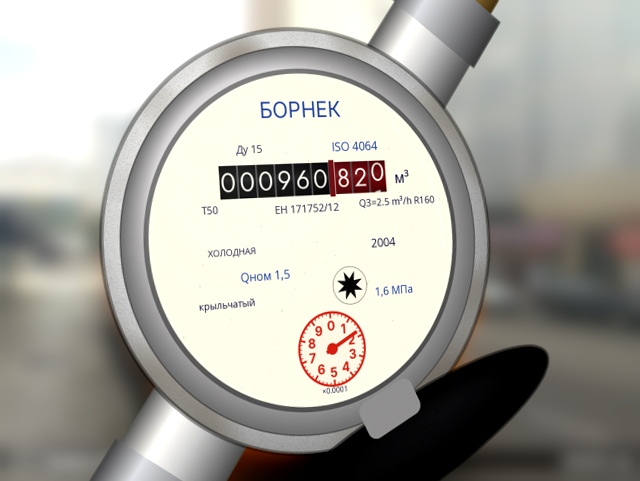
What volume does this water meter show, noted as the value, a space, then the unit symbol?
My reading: 960.8201 m³
